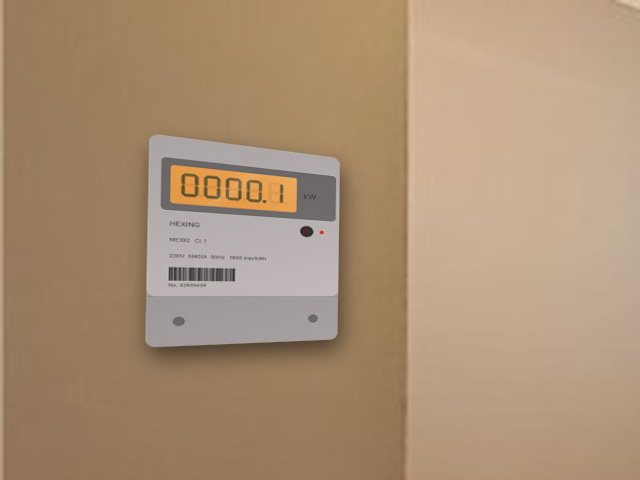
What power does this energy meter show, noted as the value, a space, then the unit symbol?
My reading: 0.1 kW
